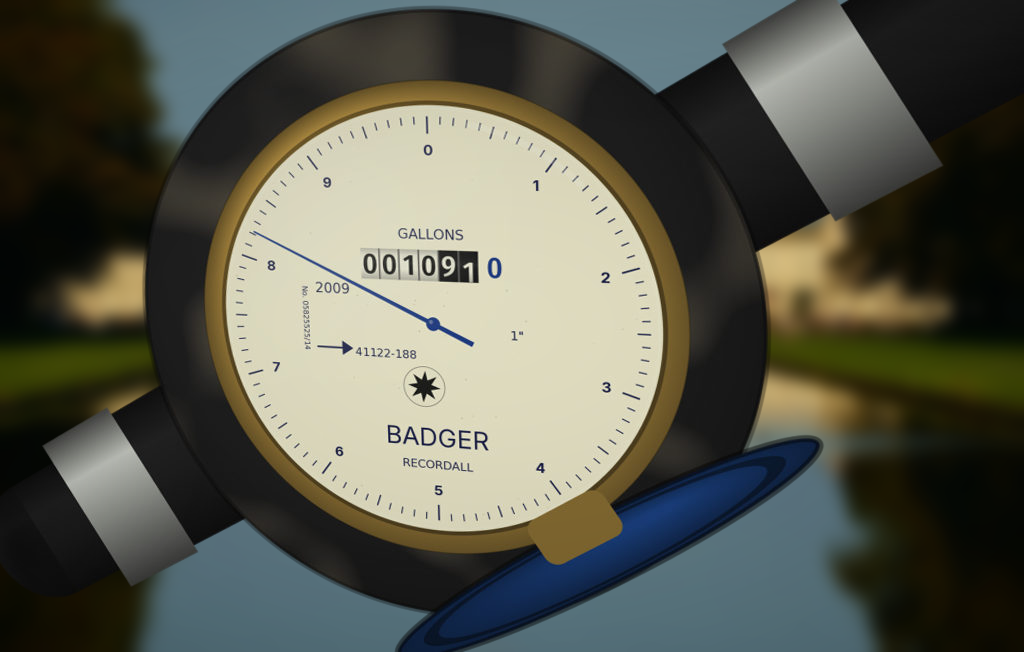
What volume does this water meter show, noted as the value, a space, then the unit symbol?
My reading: 10908.2 gal
